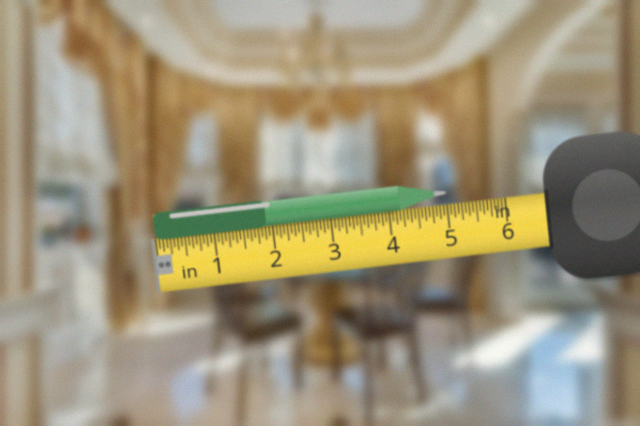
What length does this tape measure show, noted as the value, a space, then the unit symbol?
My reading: 5 in
